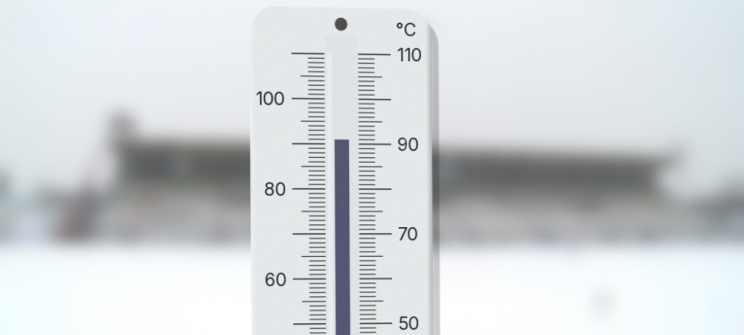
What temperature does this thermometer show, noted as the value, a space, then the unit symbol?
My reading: 91 °C
